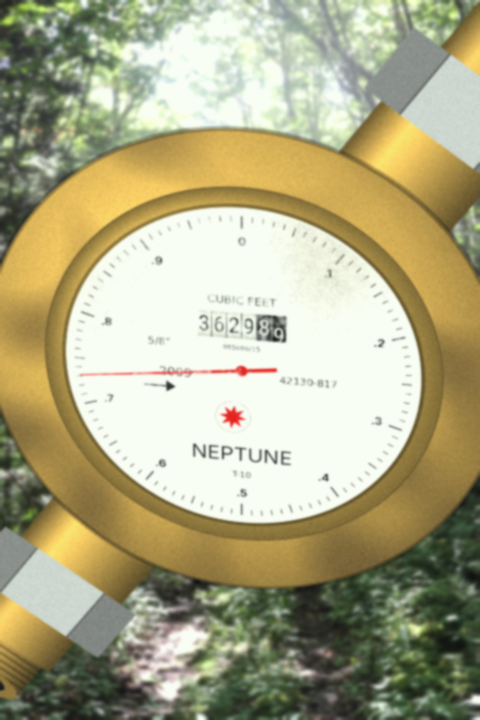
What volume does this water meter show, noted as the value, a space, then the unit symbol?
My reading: 362988.73 ft³
